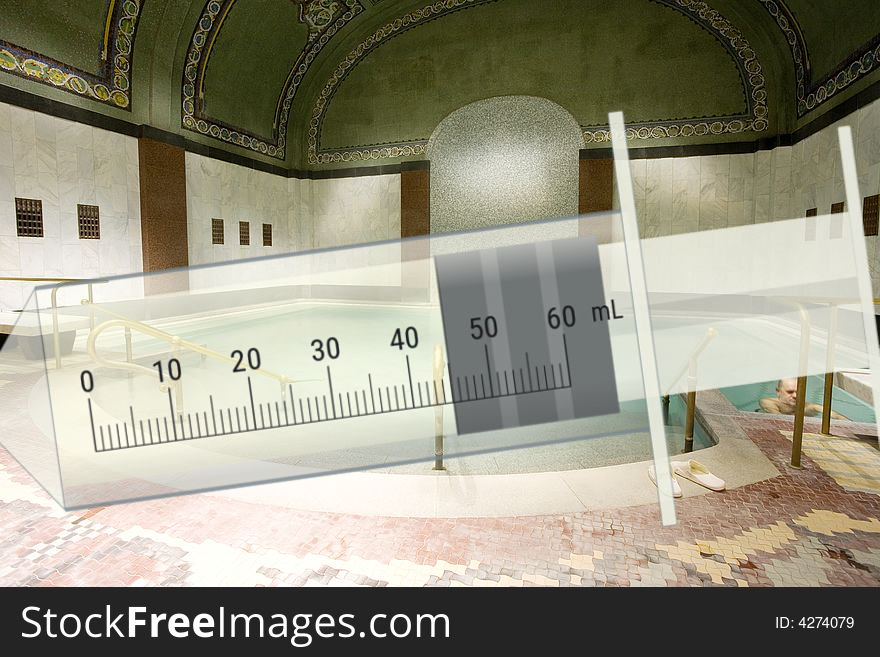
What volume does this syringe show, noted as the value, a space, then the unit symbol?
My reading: 45 mL
